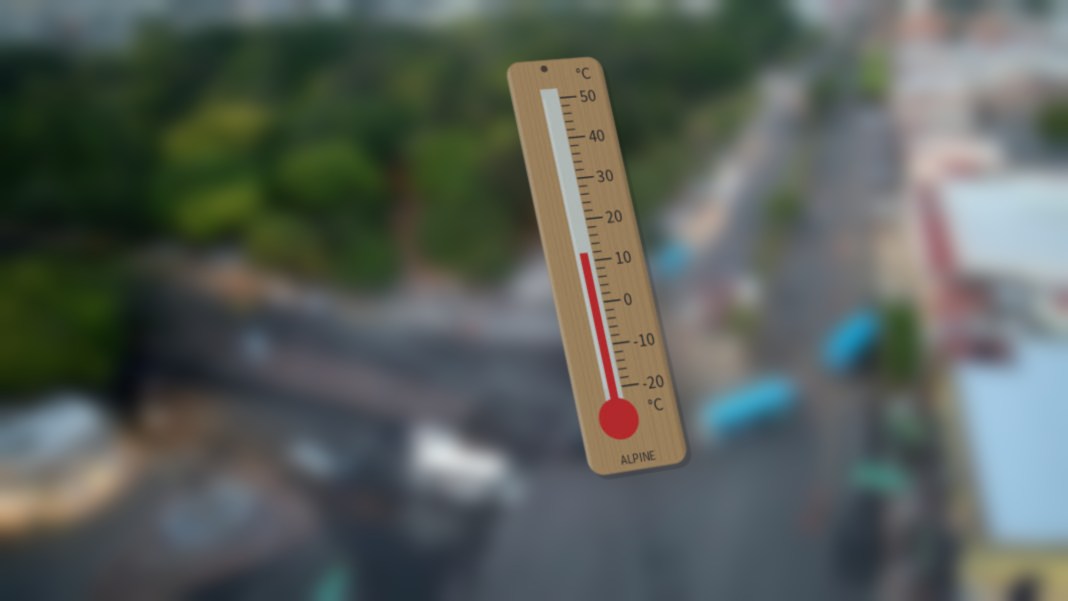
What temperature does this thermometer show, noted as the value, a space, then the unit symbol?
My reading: 12 °C
